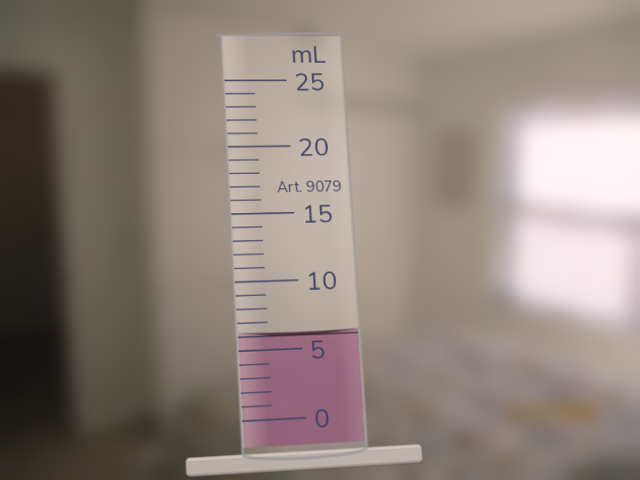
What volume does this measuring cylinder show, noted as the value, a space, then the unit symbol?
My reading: 6 mL
